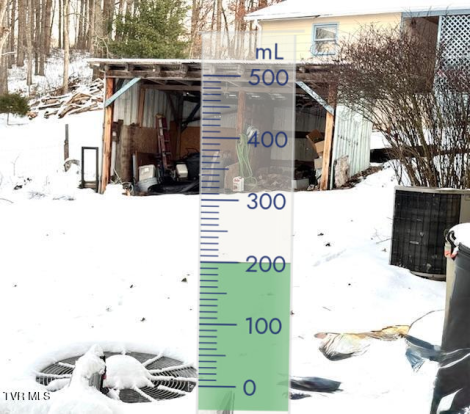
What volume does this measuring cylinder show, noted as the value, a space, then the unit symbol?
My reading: 200 mL
